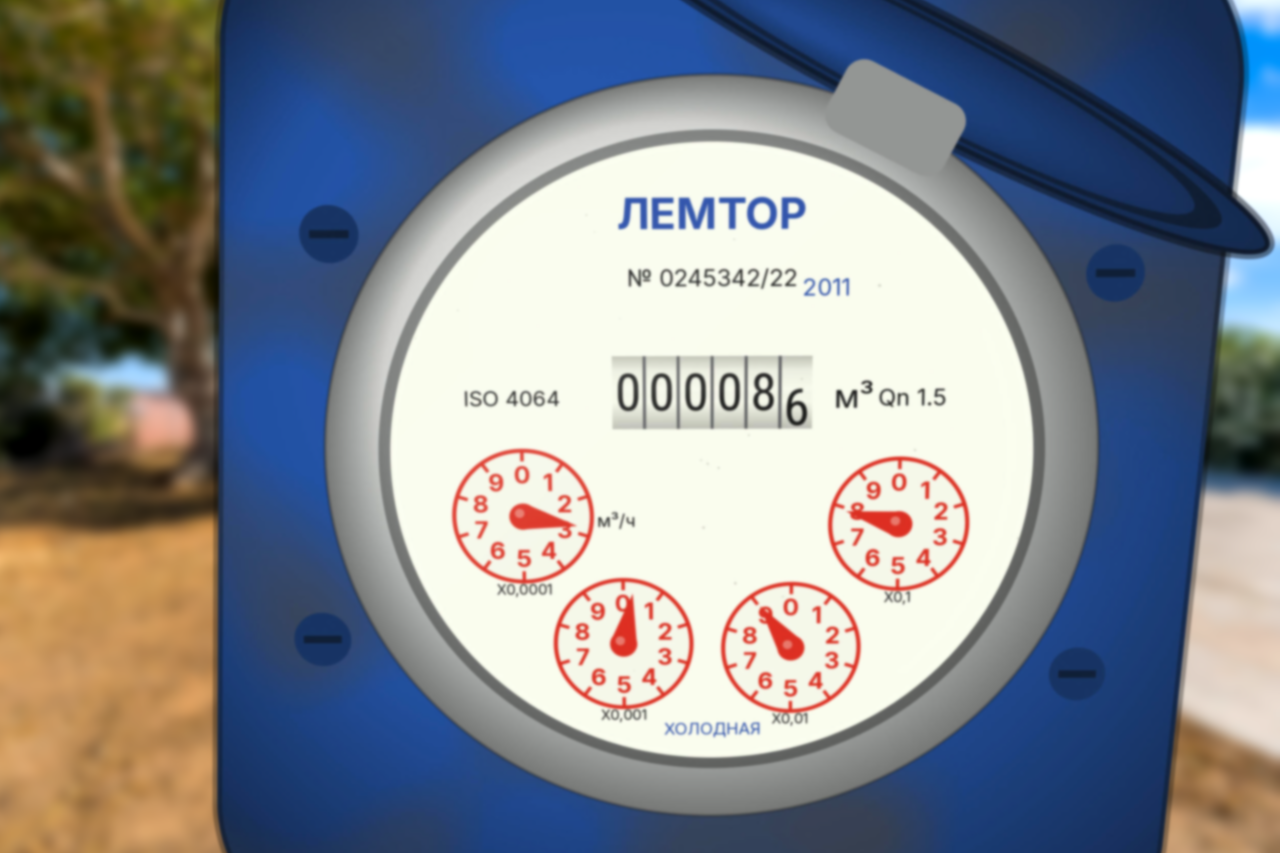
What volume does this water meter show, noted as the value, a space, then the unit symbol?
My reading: 85.7902 m³
